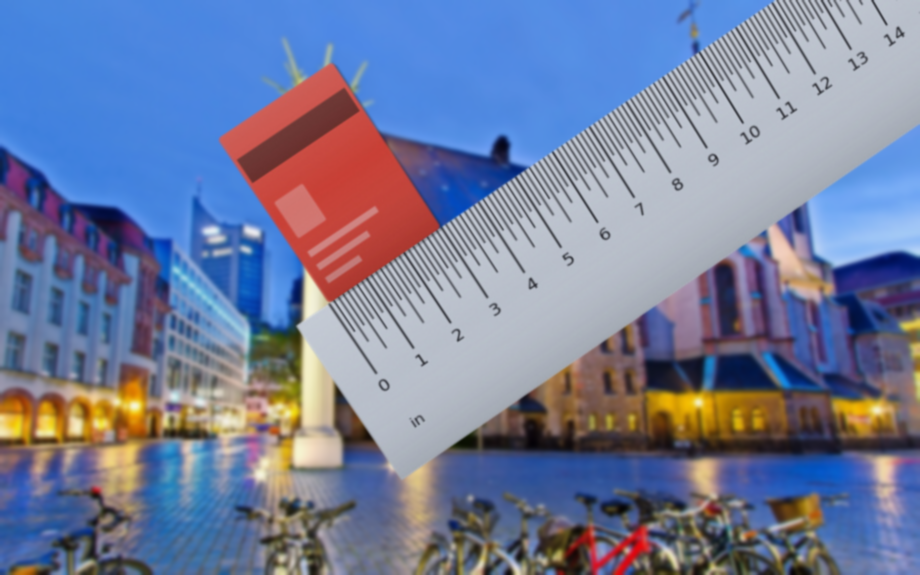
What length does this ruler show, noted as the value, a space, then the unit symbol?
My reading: 3 in
